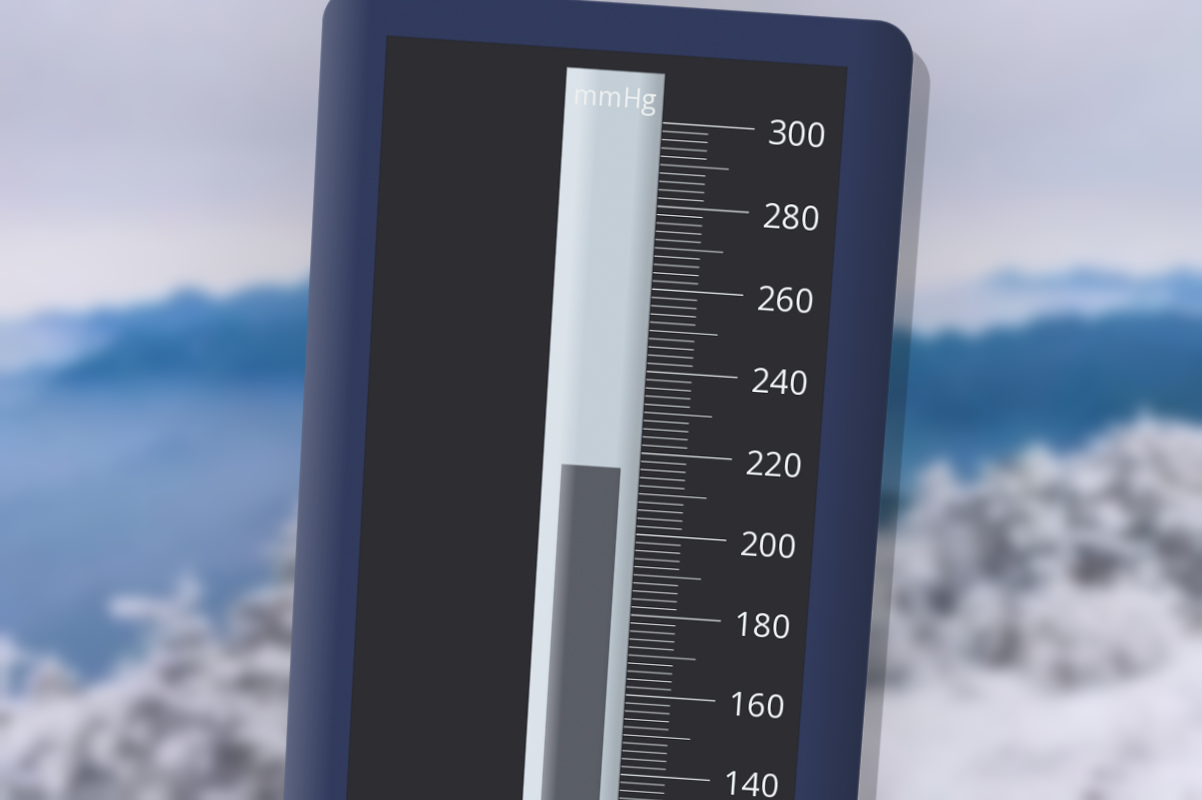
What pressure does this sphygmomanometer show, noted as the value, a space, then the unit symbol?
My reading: 216 mmHg
